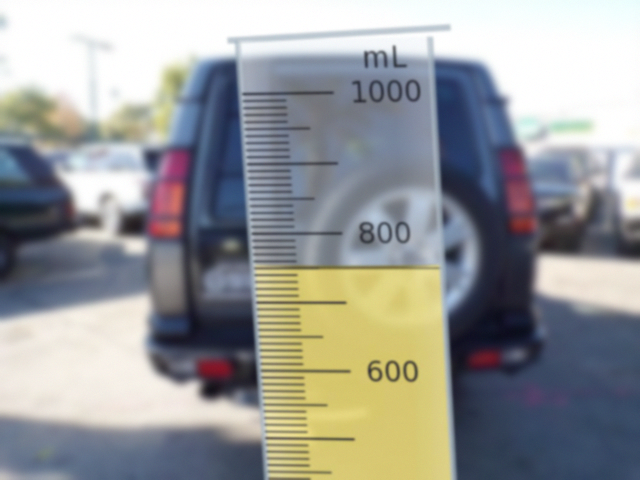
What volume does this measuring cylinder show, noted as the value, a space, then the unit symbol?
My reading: 750 mL
